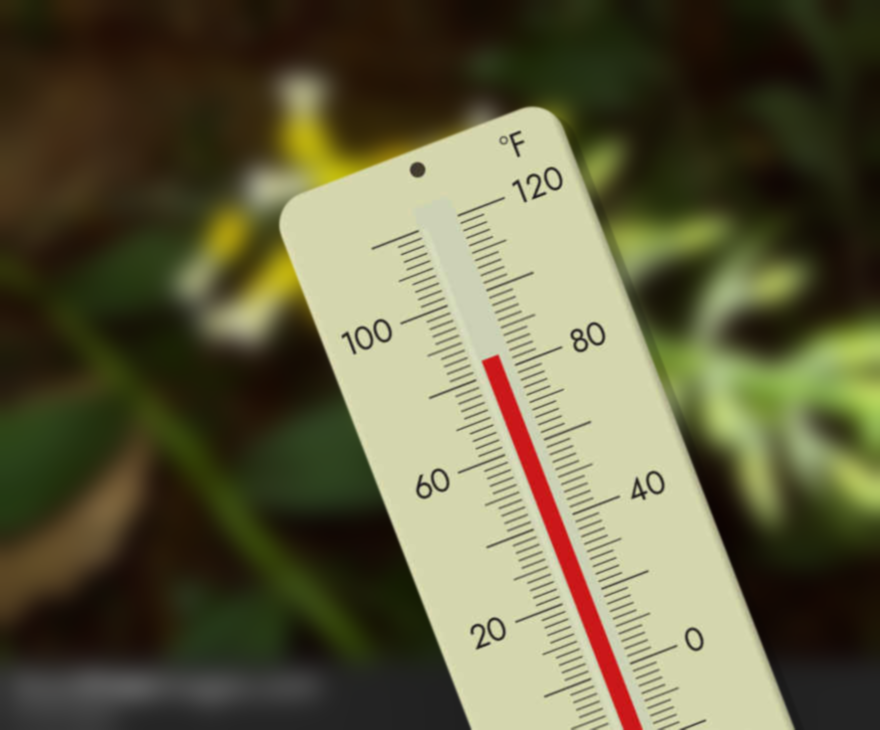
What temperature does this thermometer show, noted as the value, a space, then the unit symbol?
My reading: 84 °F
